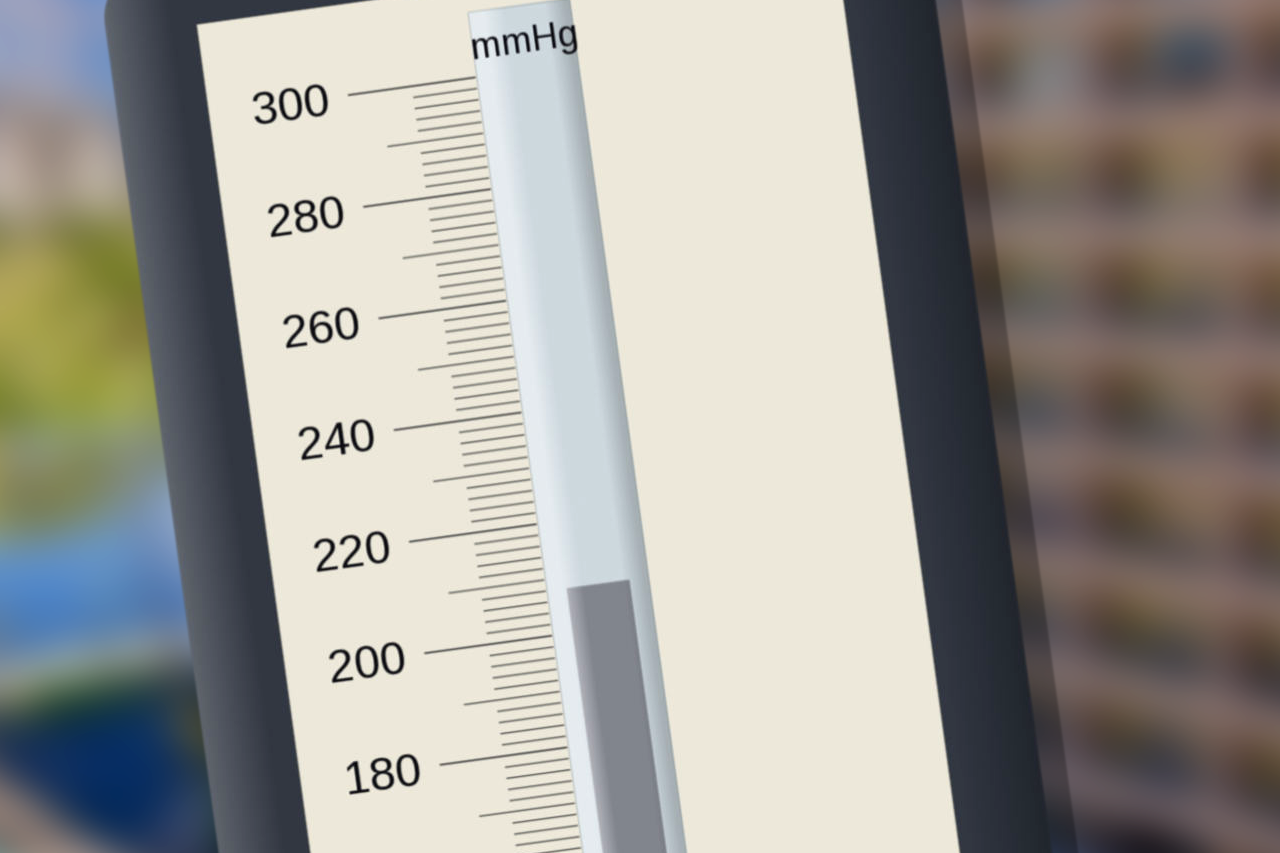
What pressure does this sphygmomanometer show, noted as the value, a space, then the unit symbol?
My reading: 208 mmHg
